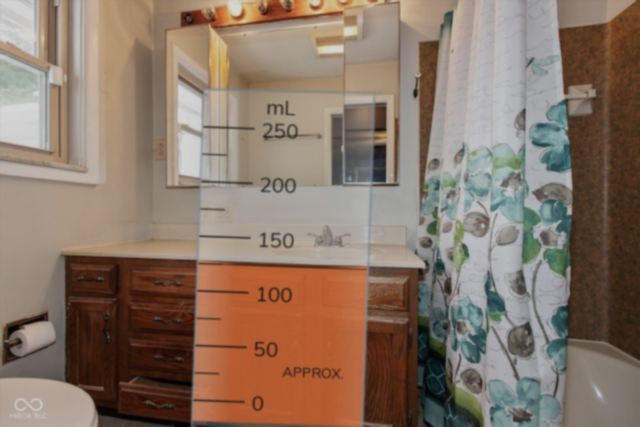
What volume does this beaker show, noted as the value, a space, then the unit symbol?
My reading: 125 mL
